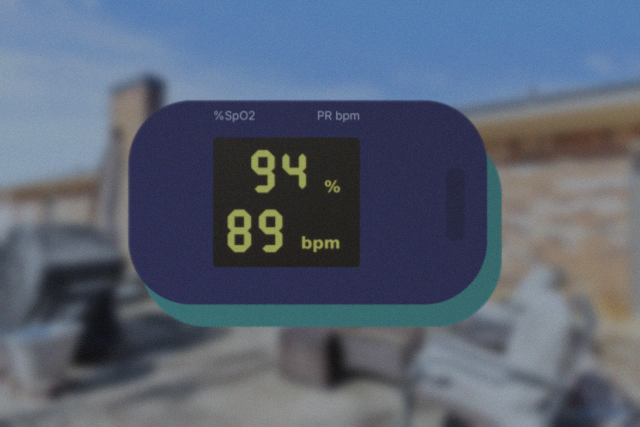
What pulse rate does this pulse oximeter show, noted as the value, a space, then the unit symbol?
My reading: 89 bpm
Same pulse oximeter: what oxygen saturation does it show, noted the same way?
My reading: 94 %
